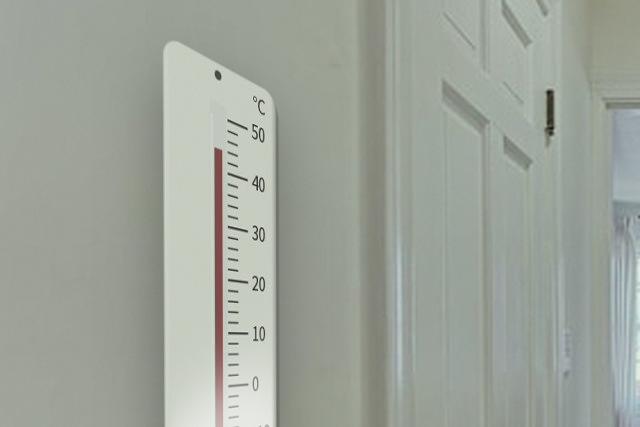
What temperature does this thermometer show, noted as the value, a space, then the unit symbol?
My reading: 44 °C
